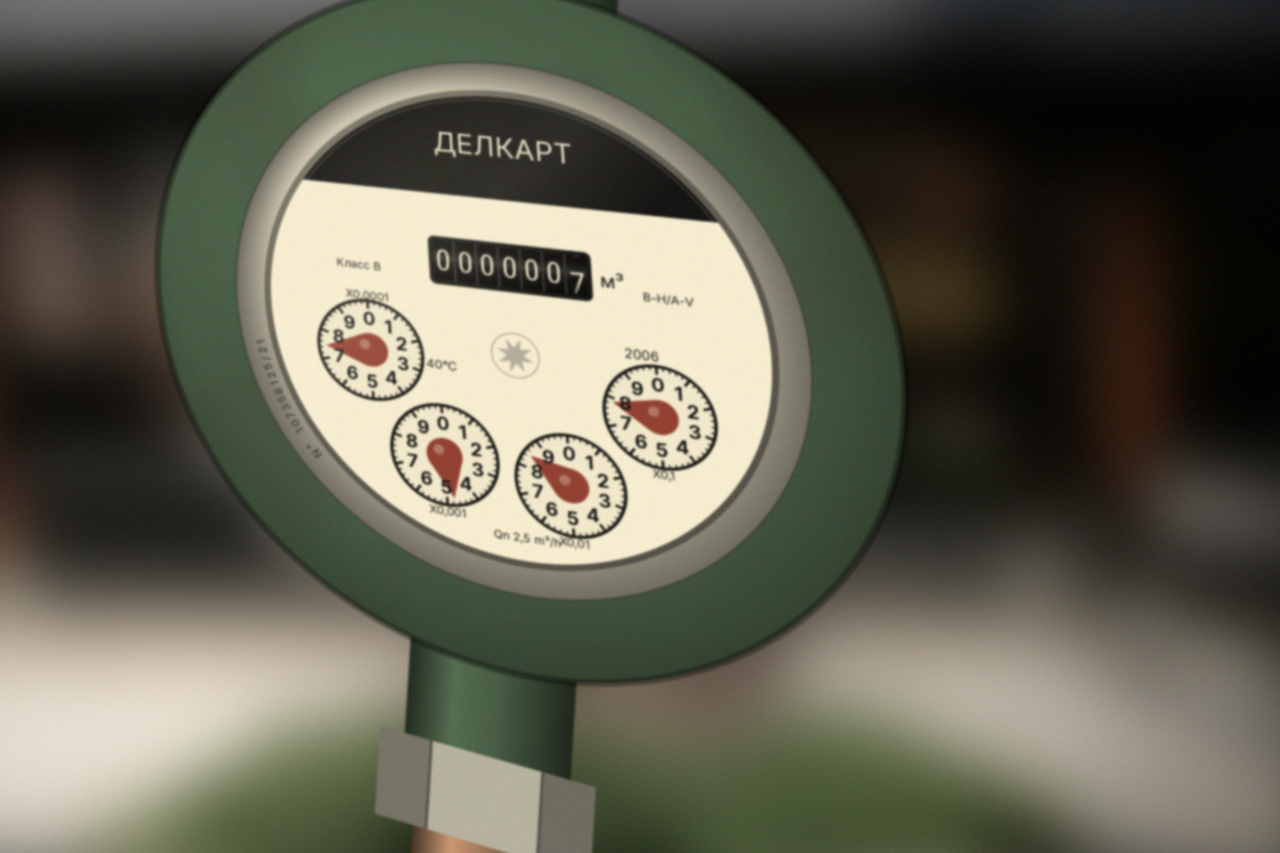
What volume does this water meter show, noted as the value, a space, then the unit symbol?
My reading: 6.7847 m³
